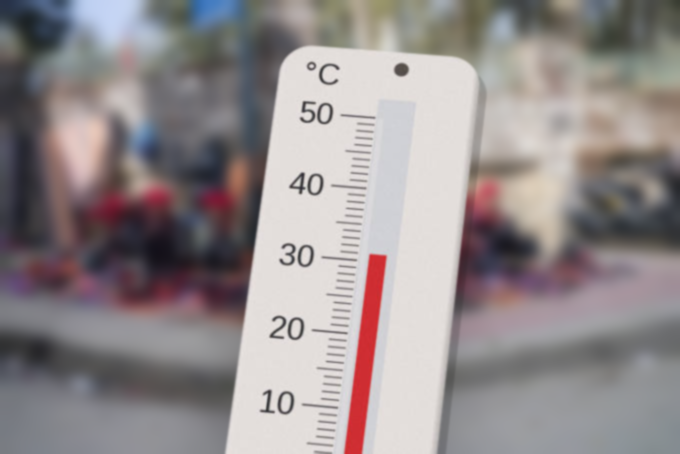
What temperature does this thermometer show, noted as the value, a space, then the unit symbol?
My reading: 31 °C
